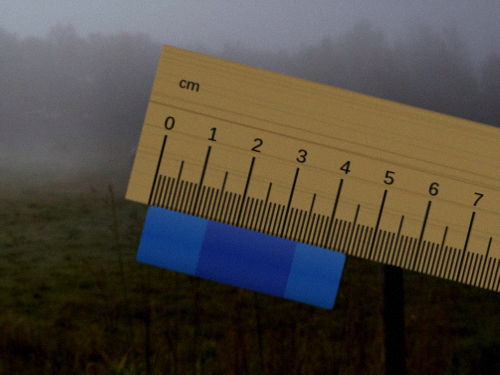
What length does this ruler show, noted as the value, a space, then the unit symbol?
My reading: 4.5 cm
